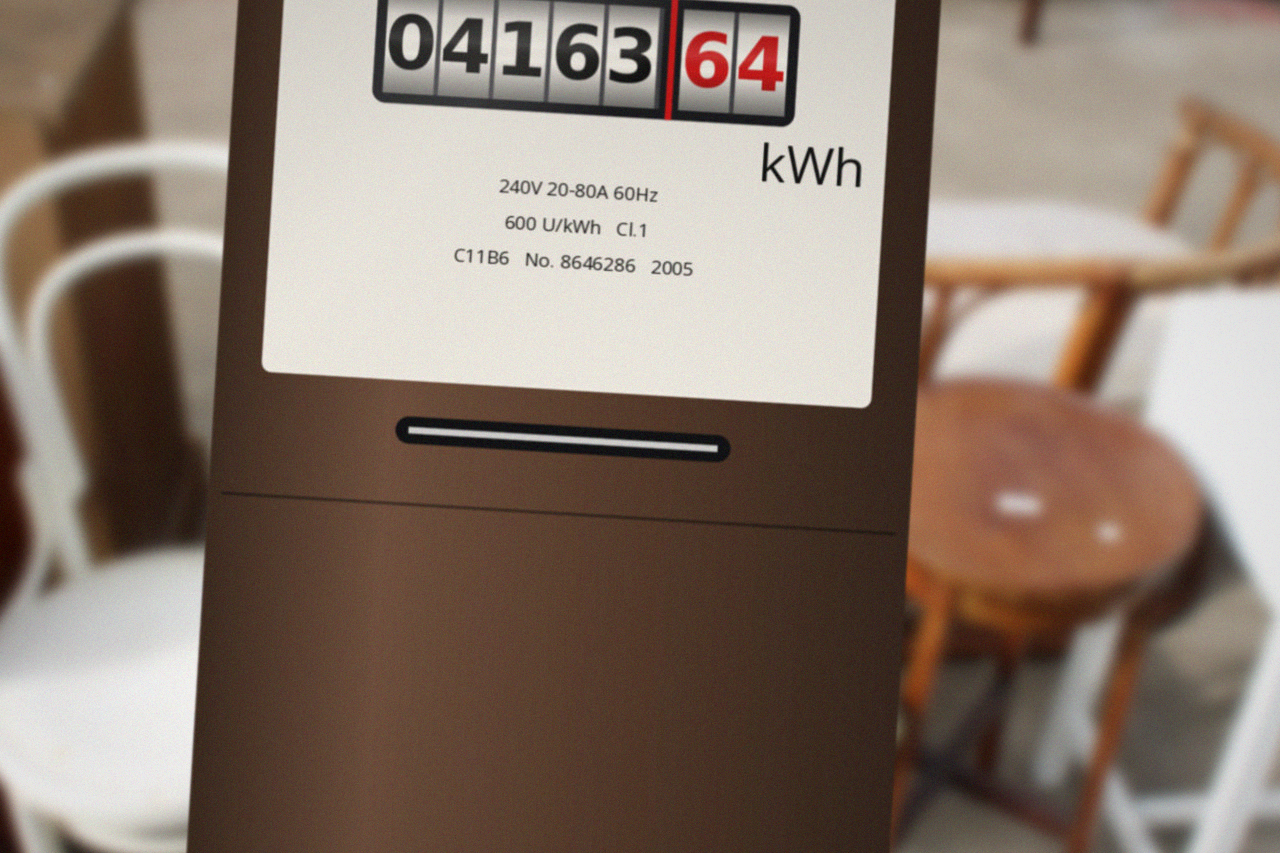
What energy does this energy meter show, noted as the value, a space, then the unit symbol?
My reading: 4163.64 kWh
